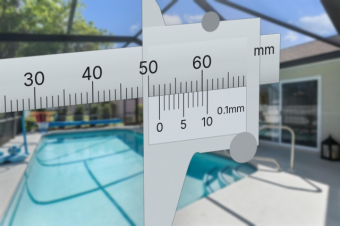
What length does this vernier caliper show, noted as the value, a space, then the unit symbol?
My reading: 52.0 mm
